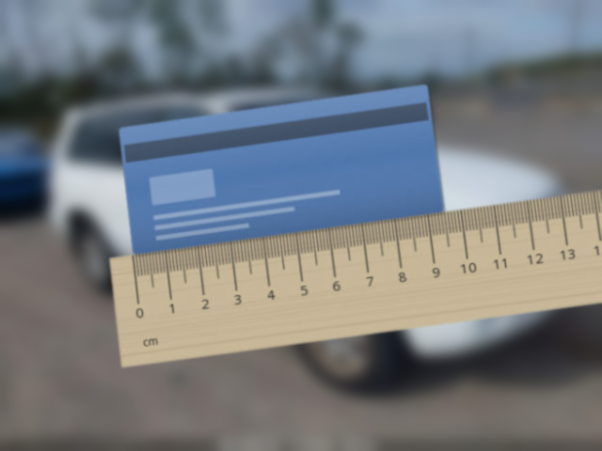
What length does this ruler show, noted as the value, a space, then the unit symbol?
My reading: 9.5 cm
